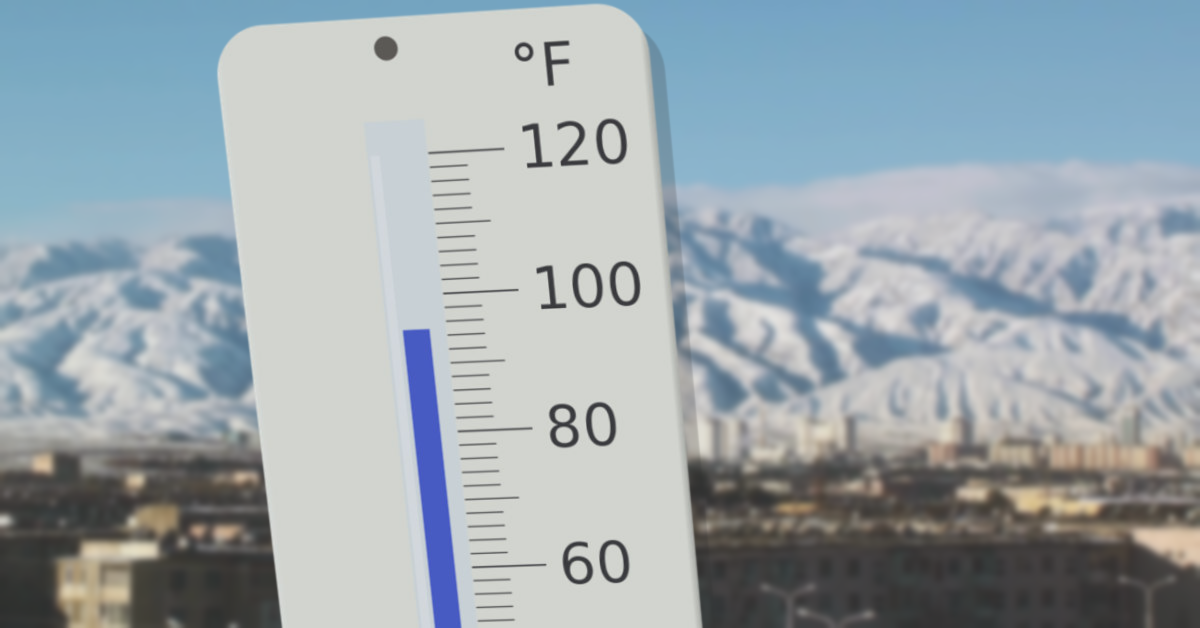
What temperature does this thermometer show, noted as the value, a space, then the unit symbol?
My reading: 95 °F
